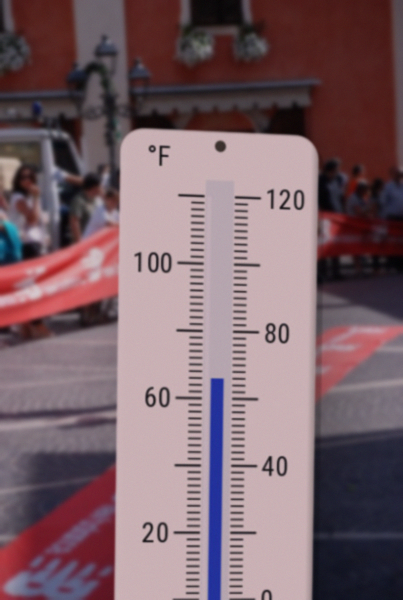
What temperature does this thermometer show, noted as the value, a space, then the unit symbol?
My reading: 66 °F
